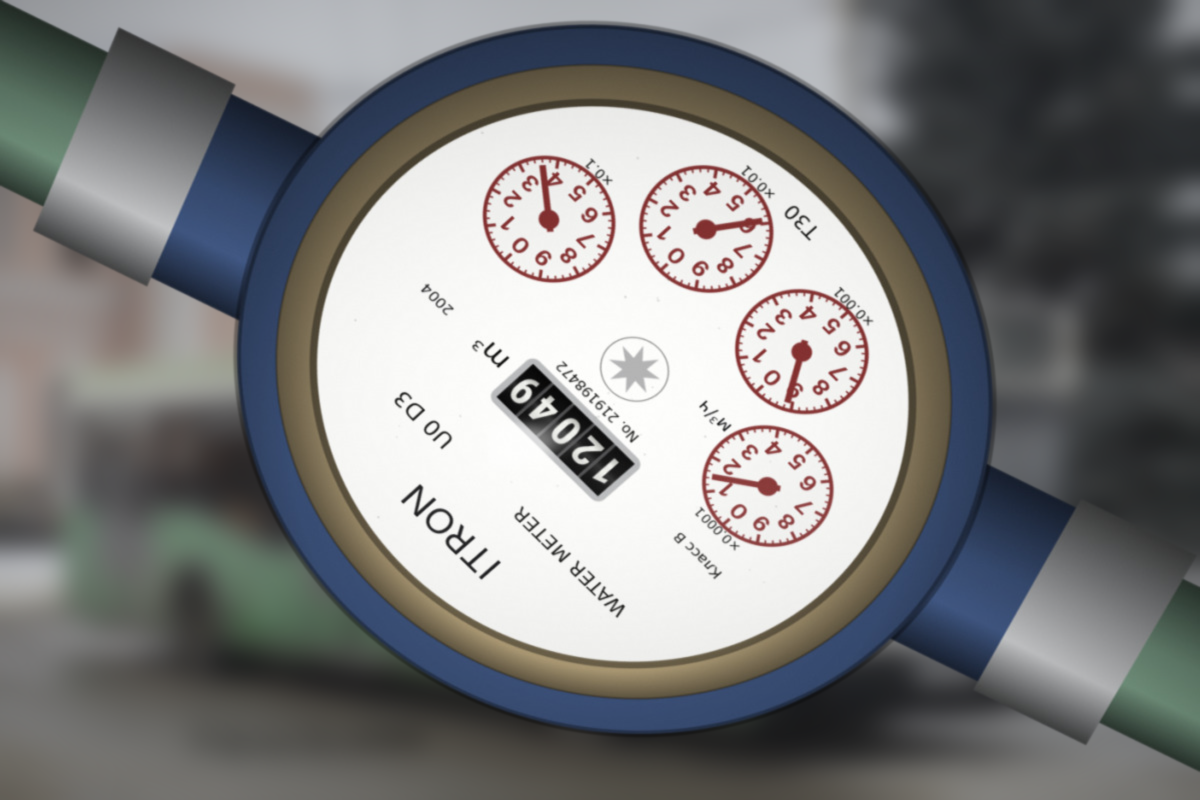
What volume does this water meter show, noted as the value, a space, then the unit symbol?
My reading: 12049.3591 m³
